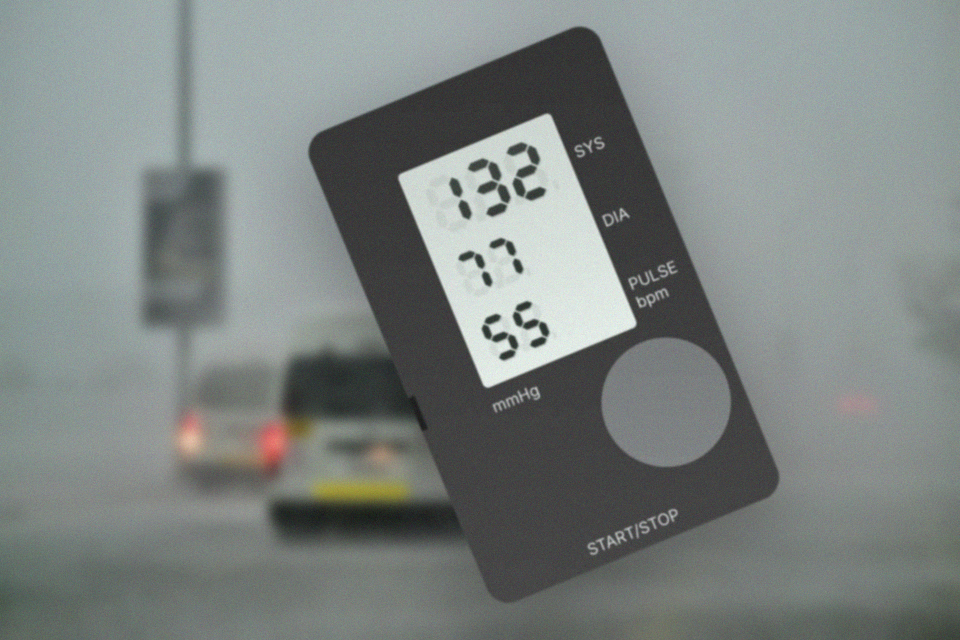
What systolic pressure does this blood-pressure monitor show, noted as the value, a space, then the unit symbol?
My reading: 132 mmHg
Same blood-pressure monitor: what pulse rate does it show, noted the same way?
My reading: 55 bpm
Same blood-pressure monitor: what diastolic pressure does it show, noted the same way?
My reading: 77 mmHg
